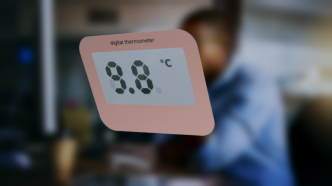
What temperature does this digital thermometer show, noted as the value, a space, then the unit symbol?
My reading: 9.8 °C
